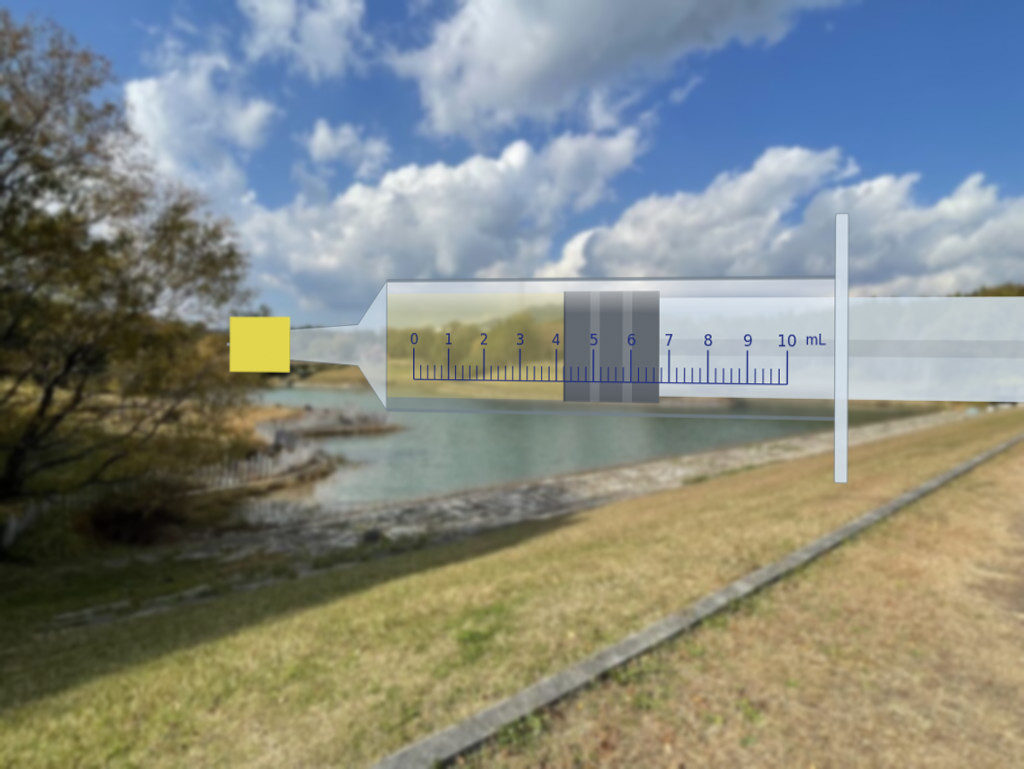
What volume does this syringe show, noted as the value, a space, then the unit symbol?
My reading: 4.2 mL
